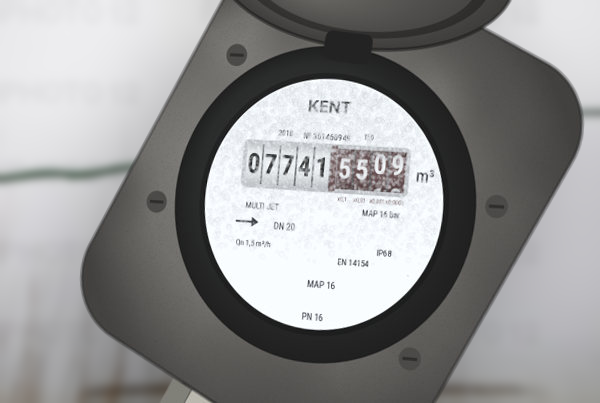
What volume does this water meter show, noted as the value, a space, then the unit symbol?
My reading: 7741.5509 m³
